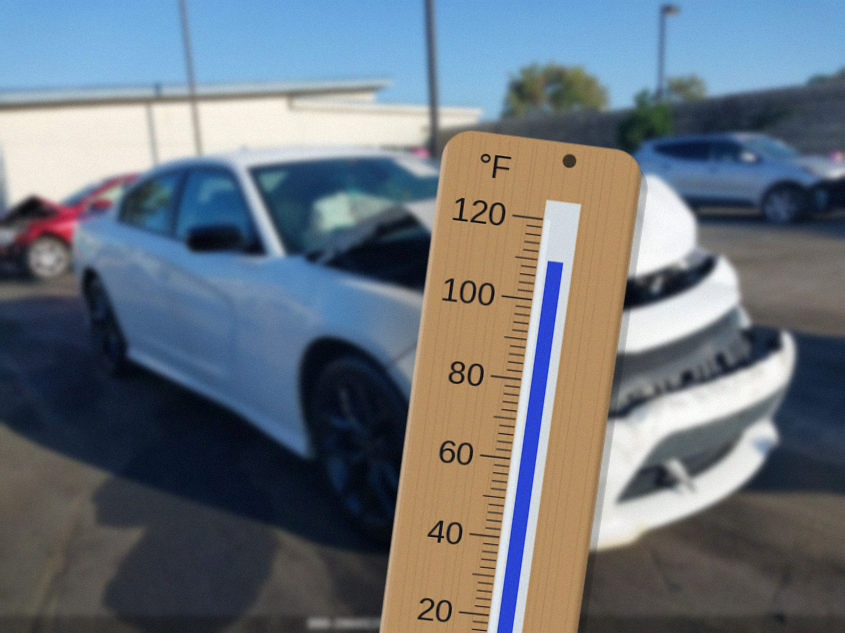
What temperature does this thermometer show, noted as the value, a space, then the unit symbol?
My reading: 110 °F
